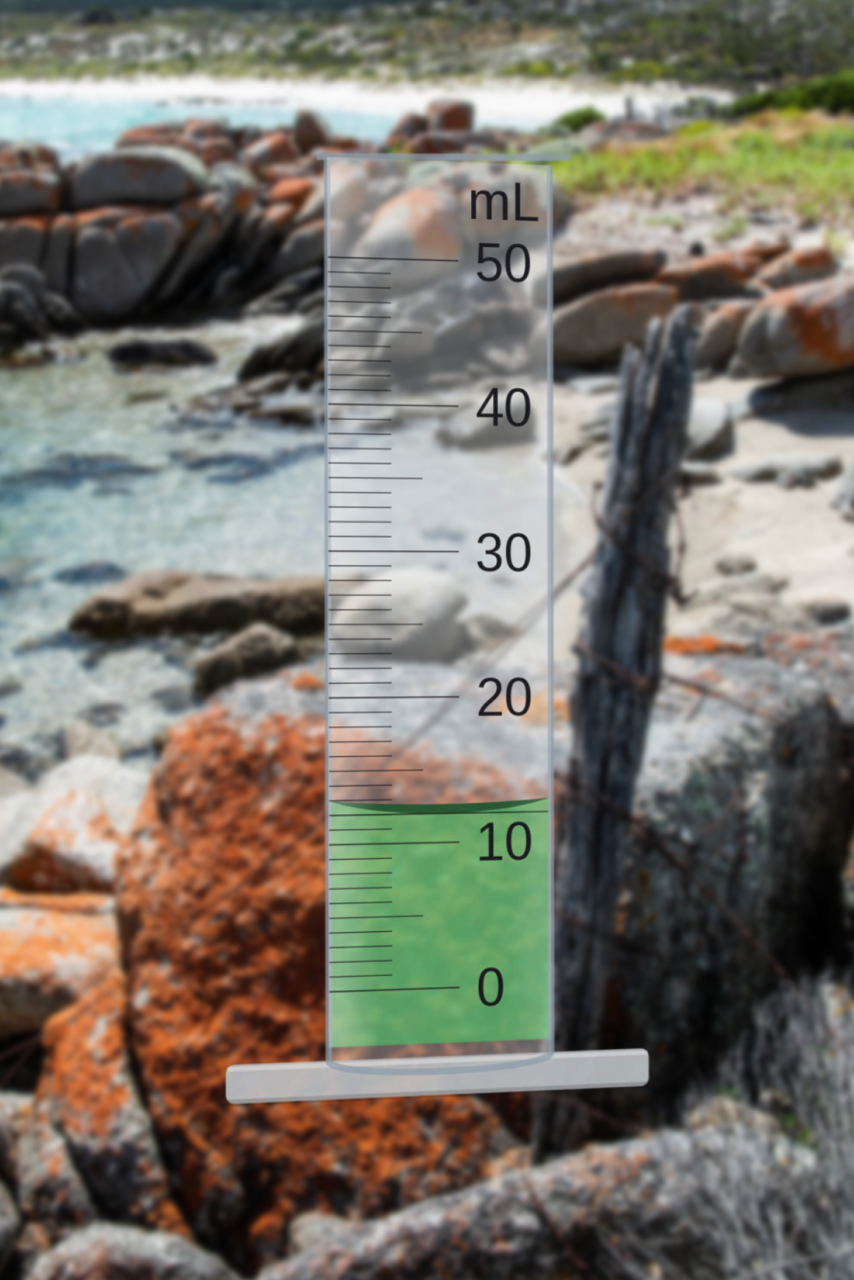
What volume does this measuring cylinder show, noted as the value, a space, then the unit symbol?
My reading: 12 mL
